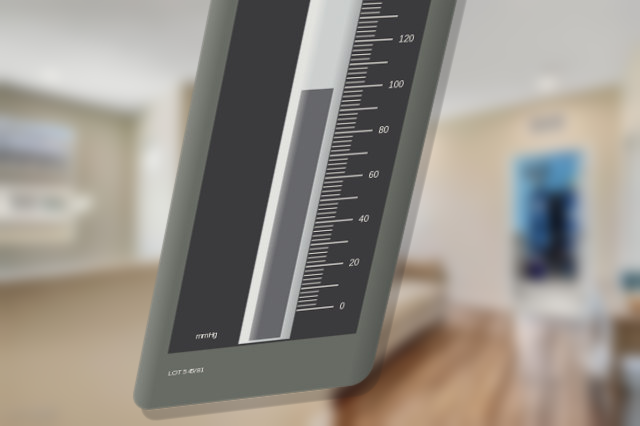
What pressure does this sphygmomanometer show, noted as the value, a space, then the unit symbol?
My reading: 100 mmHg
